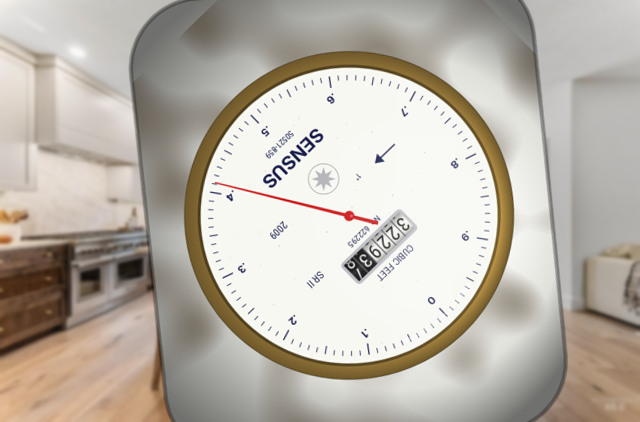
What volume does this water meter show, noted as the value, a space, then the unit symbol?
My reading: 322937.41 ft³
